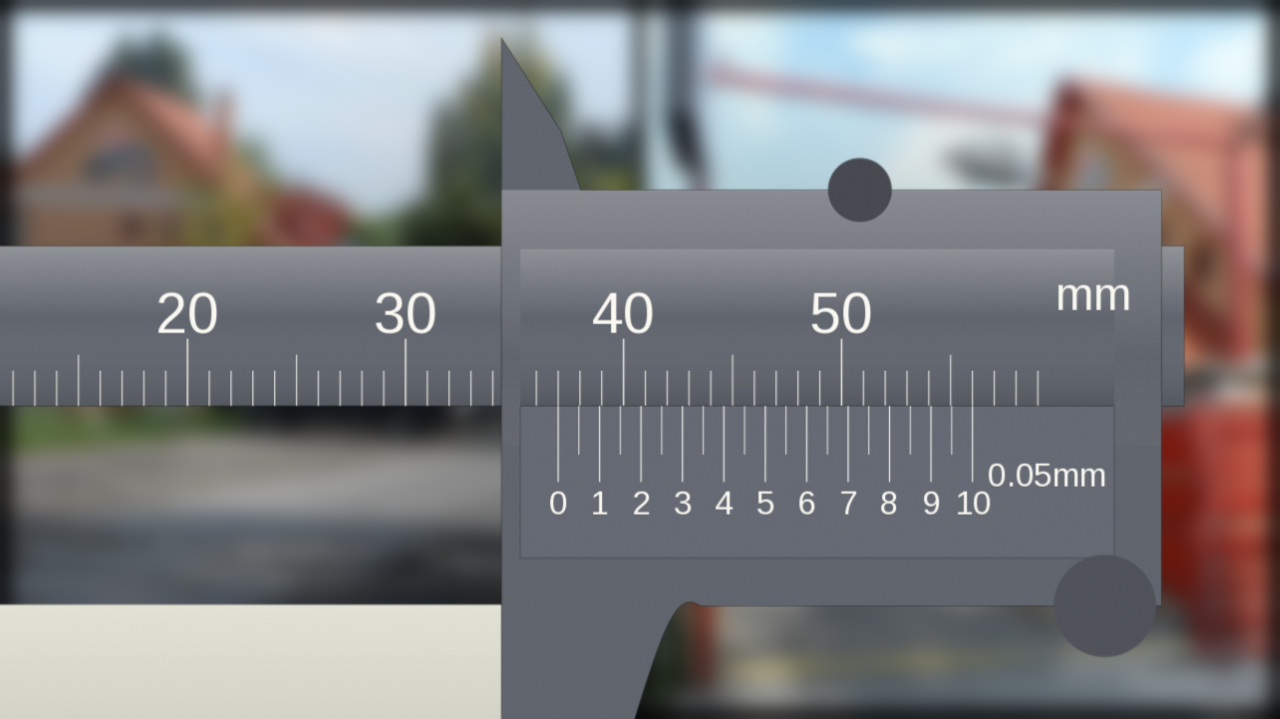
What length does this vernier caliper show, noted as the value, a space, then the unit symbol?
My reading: 37.0 mm
